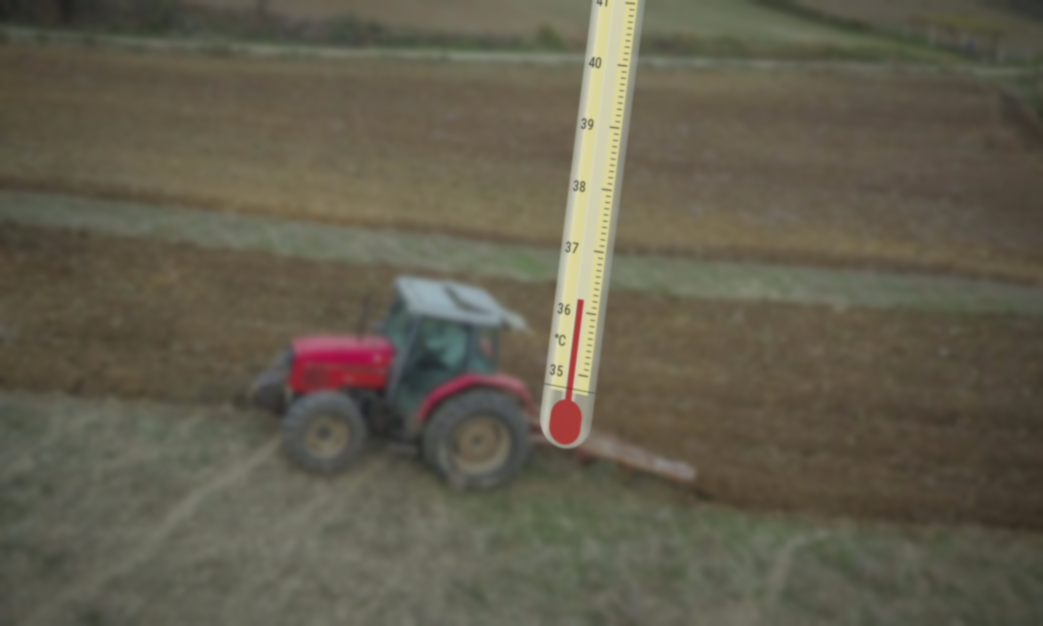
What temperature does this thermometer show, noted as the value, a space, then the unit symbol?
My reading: 36.2 °C
